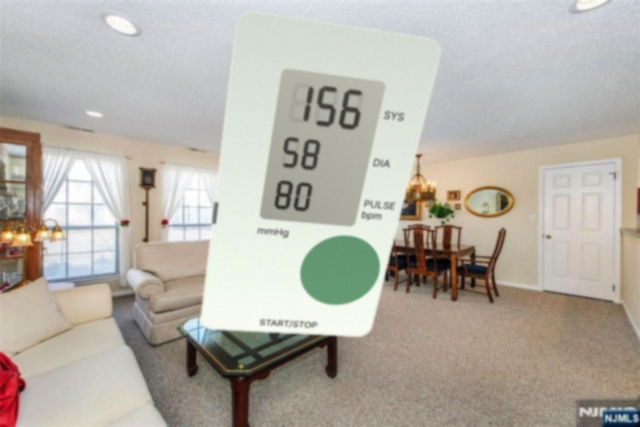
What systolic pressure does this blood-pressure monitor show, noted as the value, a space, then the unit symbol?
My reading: 156 mmHg
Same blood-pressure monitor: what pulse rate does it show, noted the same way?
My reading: 80 bpm
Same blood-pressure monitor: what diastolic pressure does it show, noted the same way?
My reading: 58 mmHg
